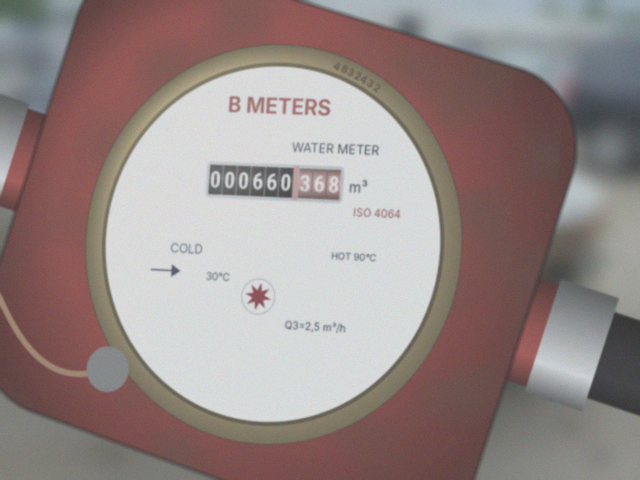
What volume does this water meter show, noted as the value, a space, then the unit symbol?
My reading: 660.368 m³
